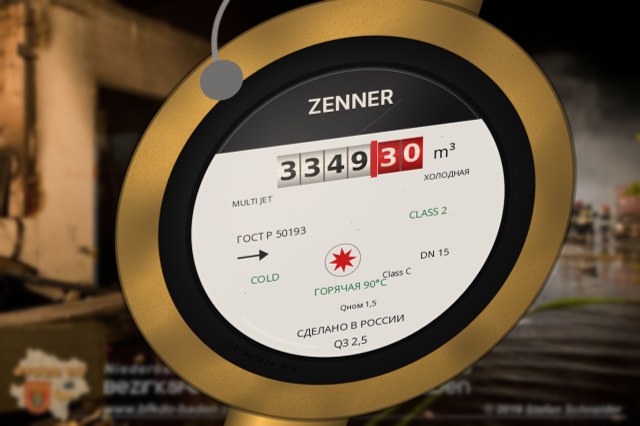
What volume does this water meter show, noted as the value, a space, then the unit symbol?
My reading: 3349.30 m³
